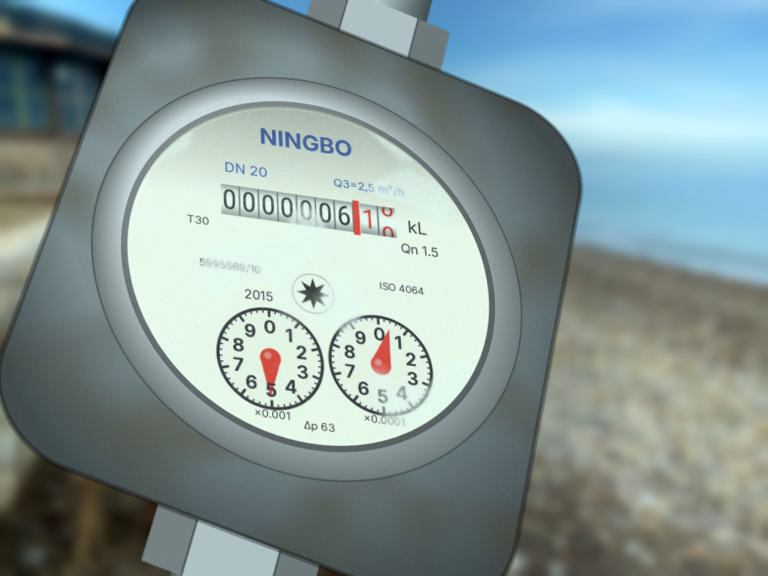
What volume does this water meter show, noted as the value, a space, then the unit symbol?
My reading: 6.1850 kL
